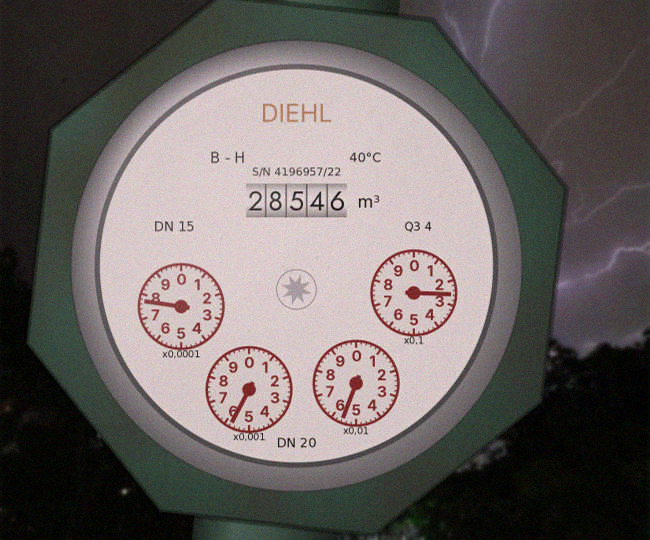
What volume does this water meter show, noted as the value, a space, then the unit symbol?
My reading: 28546.2557 m³
